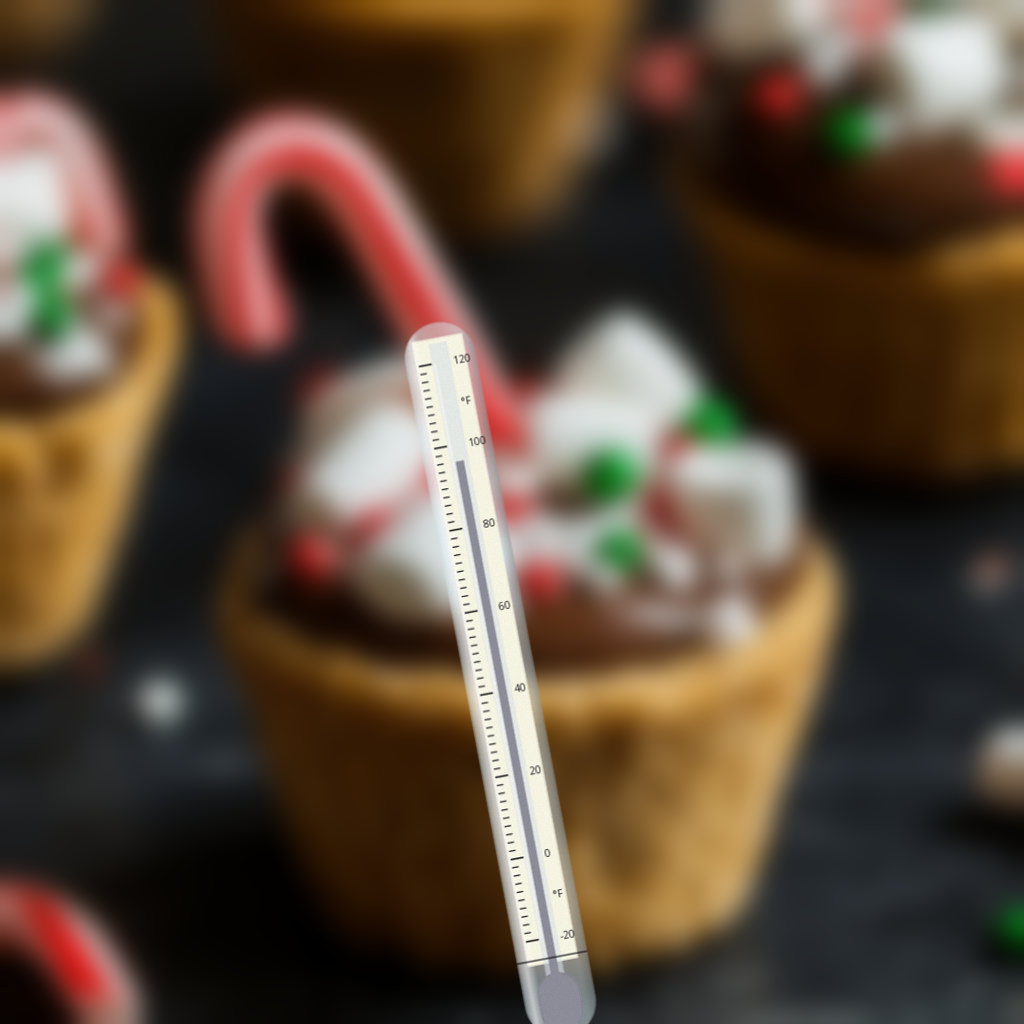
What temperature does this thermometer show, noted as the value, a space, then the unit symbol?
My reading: 96 °F
